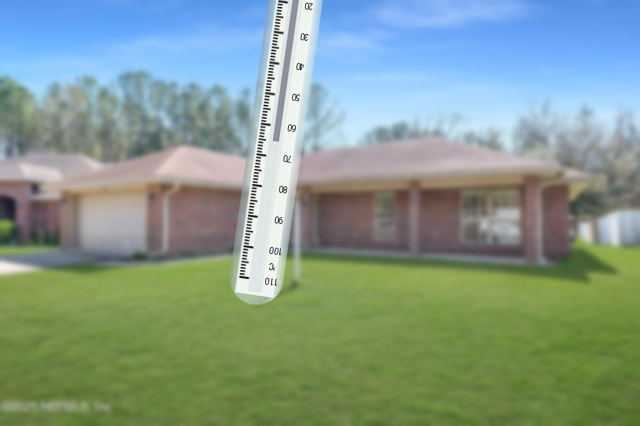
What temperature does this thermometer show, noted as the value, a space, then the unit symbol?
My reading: 65 °C
